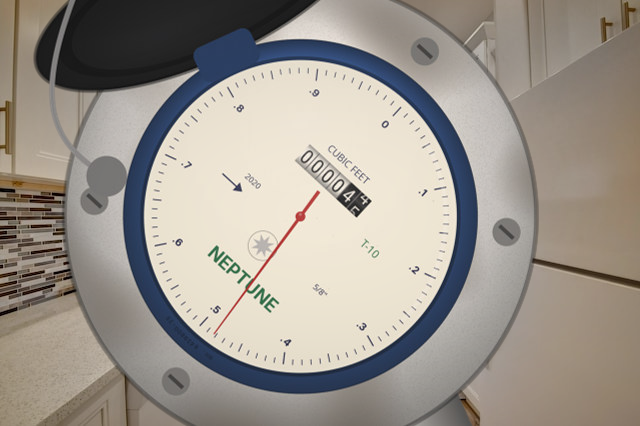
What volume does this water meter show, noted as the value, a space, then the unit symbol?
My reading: 44.48 ft³
